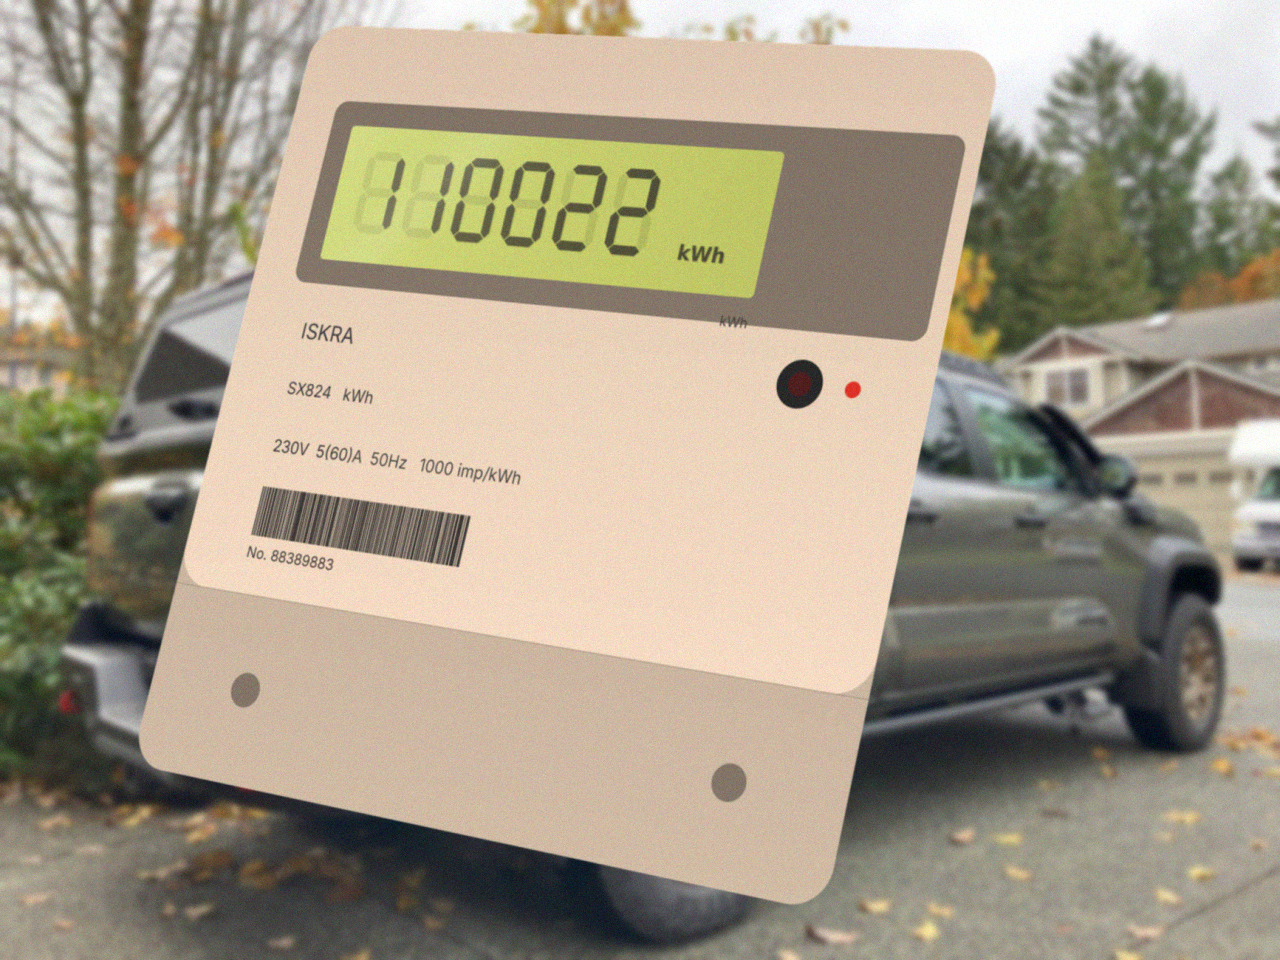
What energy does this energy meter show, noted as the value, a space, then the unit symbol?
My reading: 110022 kWh
